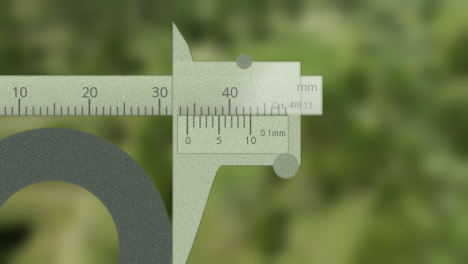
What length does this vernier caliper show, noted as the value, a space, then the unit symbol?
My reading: 34.0 mm
